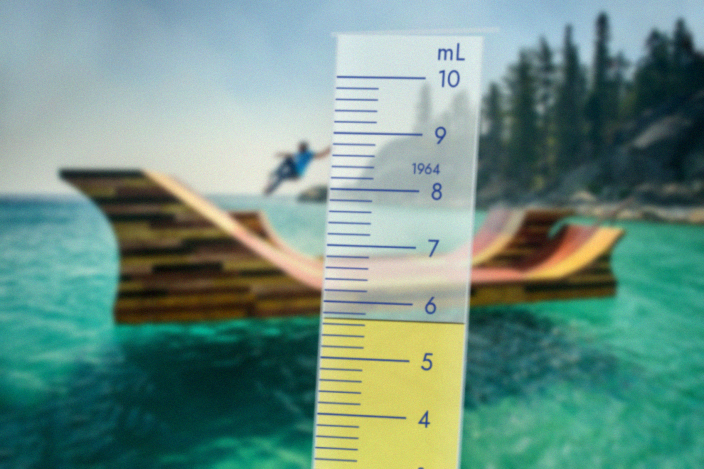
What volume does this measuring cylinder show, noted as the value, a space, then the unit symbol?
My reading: 5.7 mL
